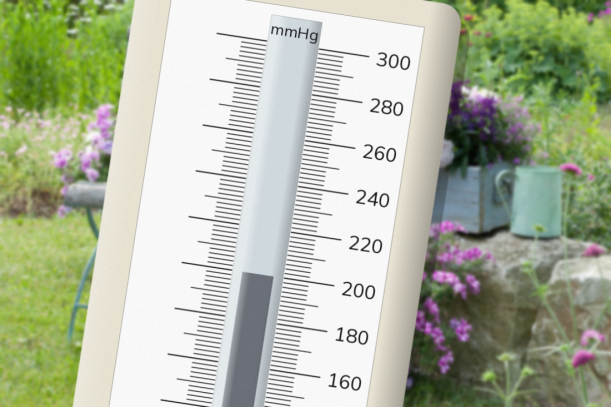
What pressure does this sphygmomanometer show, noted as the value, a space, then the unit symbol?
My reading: 200 mmHg
